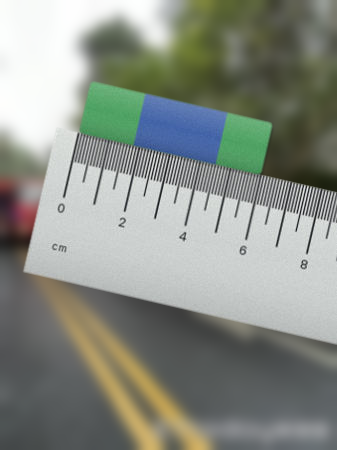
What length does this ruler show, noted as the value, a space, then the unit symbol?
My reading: 6 cm
